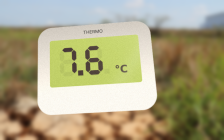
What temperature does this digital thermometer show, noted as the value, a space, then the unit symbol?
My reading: 7.6 °C
